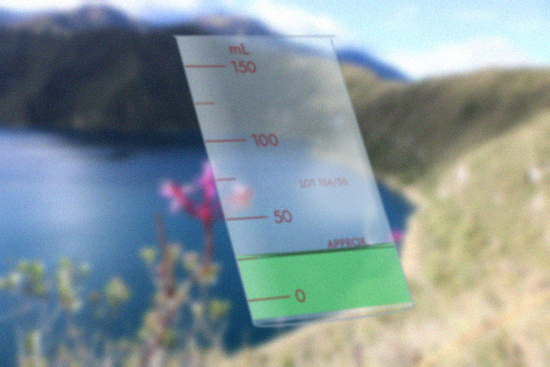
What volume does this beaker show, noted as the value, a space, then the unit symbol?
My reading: 25 mL
